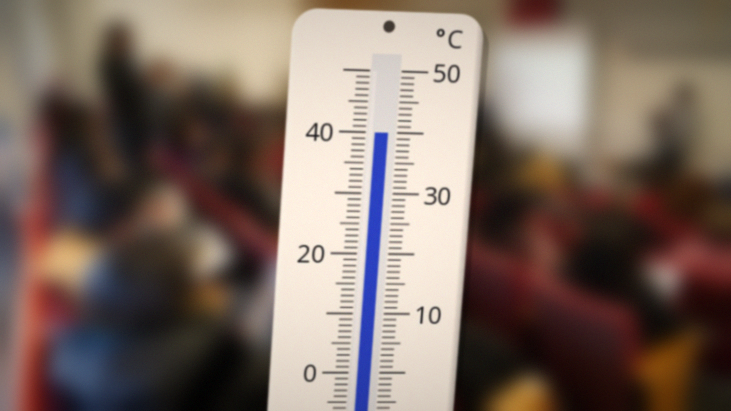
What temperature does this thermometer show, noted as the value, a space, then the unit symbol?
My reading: 40 °C
